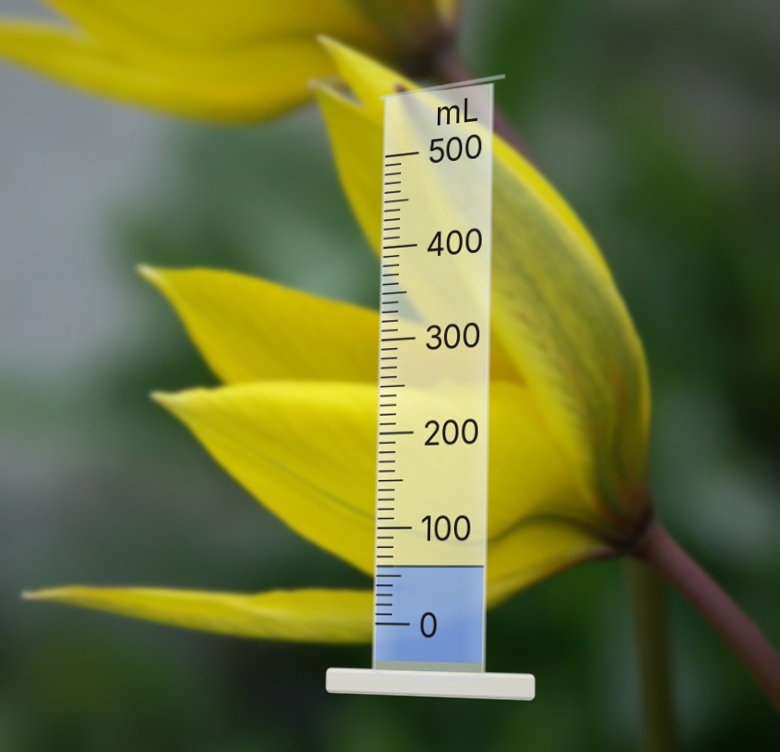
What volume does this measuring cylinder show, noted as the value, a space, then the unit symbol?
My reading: 60 mL
